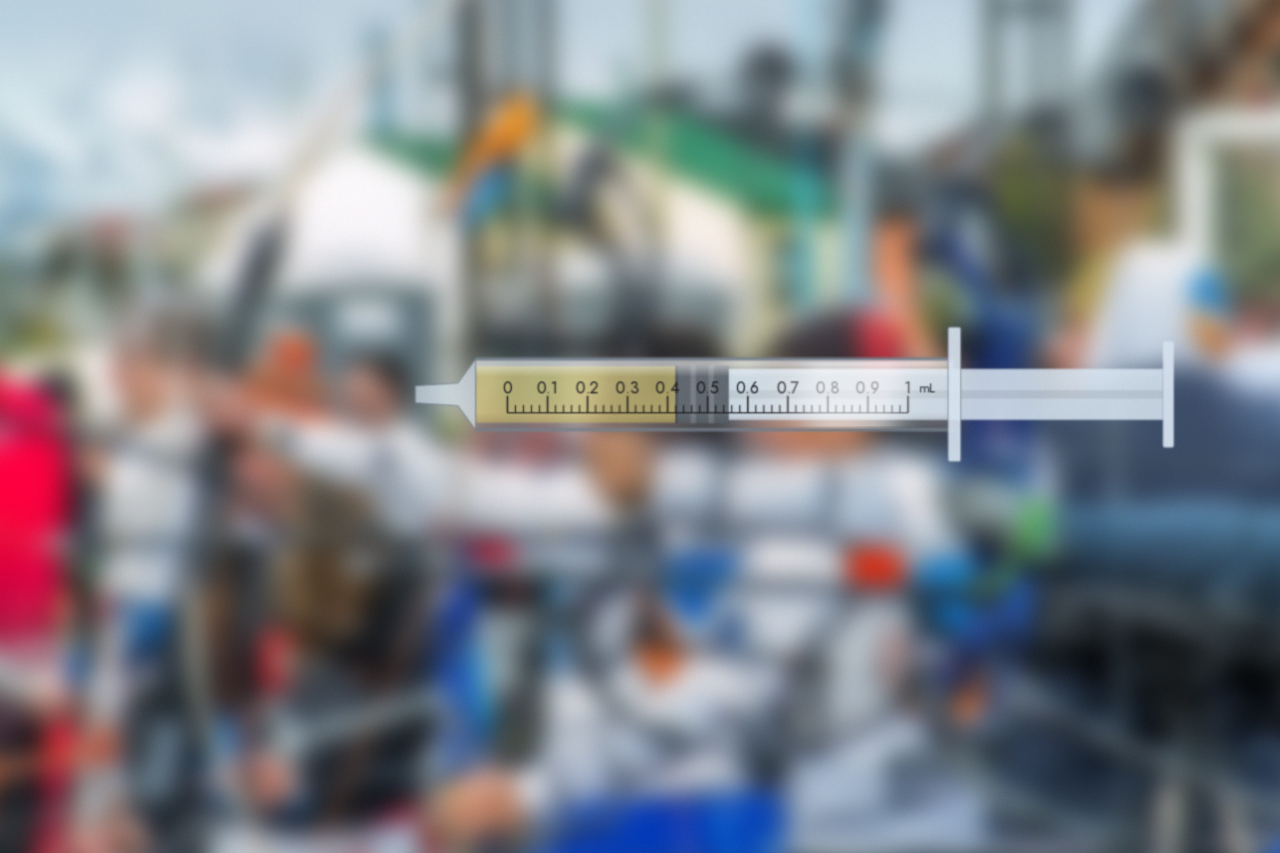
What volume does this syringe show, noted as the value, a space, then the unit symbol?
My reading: 0.42 mL
